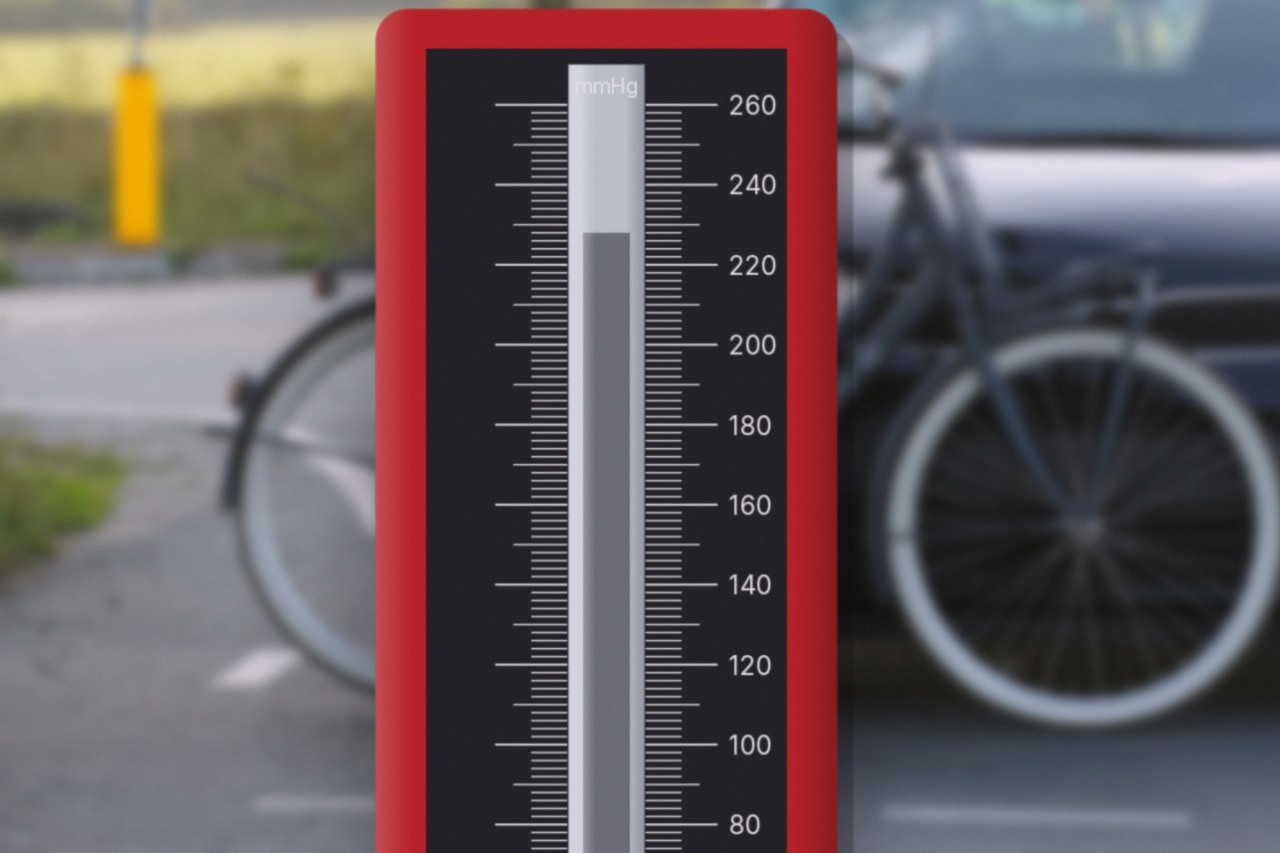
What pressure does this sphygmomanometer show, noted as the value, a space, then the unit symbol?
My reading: 228 mmHg
